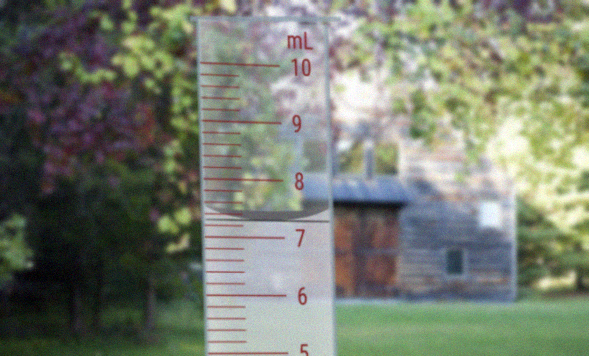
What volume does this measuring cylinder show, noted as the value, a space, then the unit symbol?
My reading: 7.3 mL
